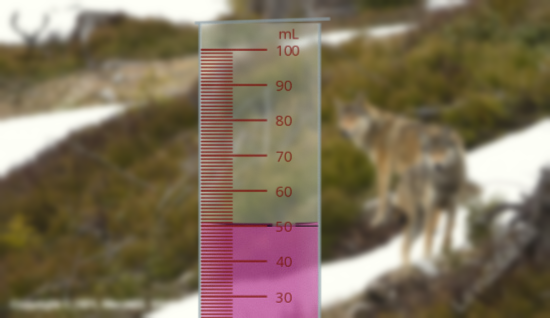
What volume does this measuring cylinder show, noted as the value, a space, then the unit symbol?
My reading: 50 mL
